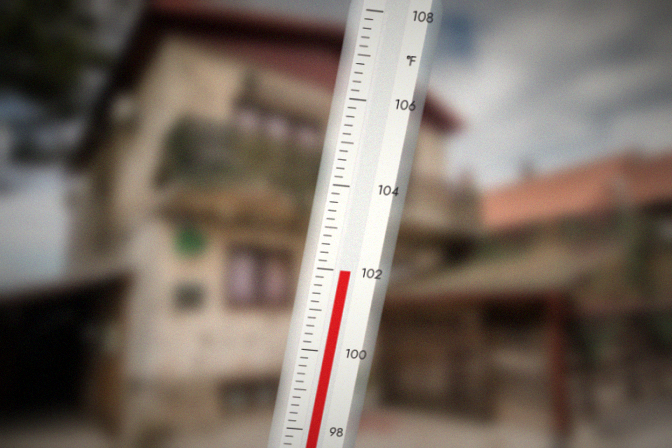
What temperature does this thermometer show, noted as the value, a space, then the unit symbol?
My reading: 102 °F
